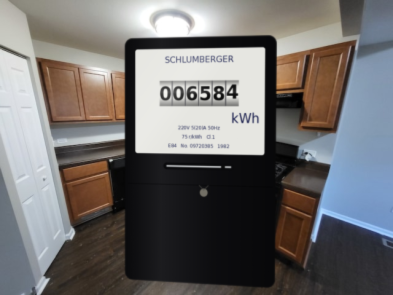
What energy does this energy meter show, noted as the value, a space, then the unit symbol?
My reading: 6584 kWh
